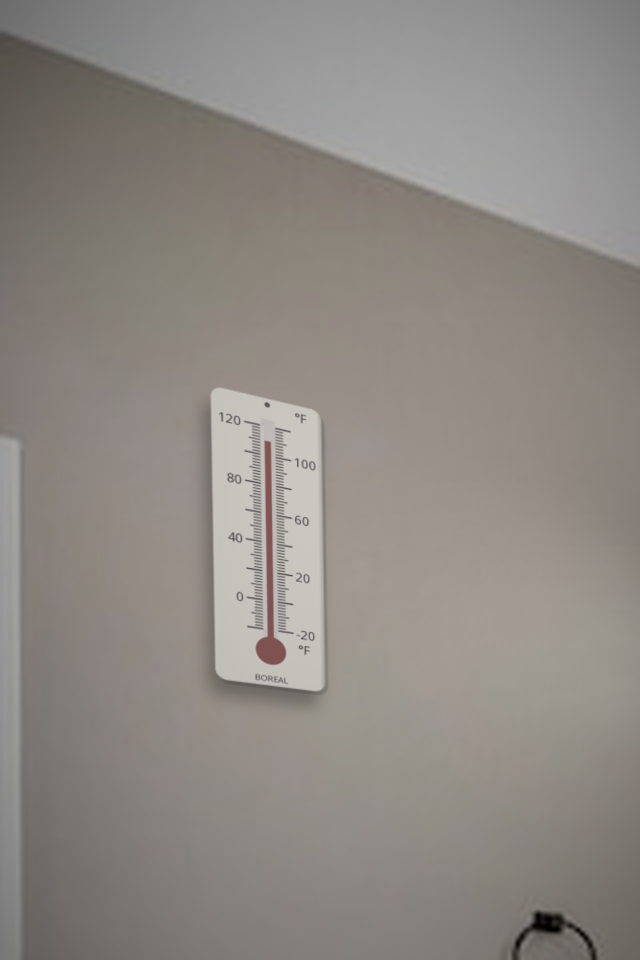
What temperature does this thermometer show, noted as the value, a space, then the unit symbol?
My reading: 110 °F
